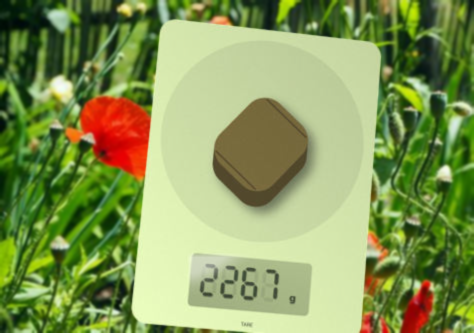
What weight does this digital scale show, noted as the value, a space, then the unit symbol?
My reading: 2267 g
